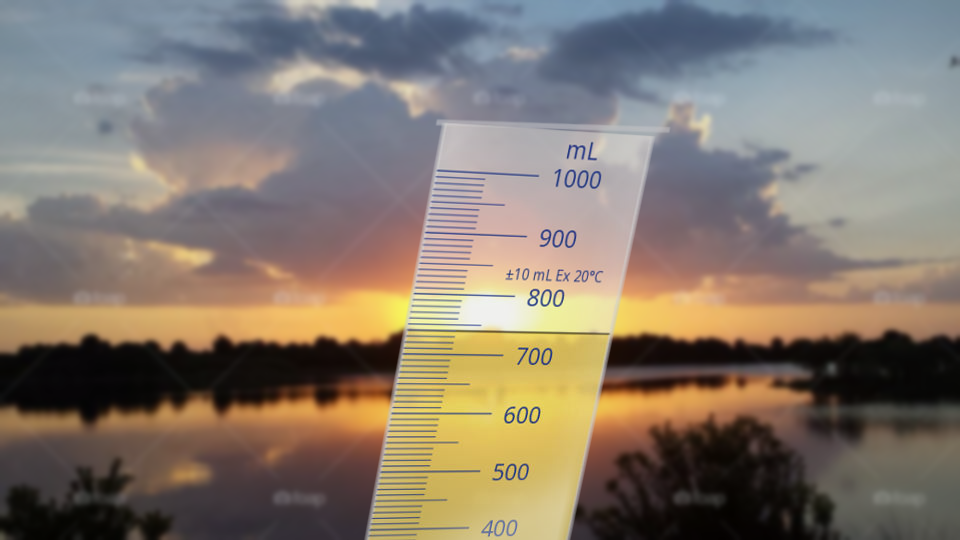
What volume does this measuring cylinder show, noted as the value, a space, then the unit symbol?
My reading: 740 mL
